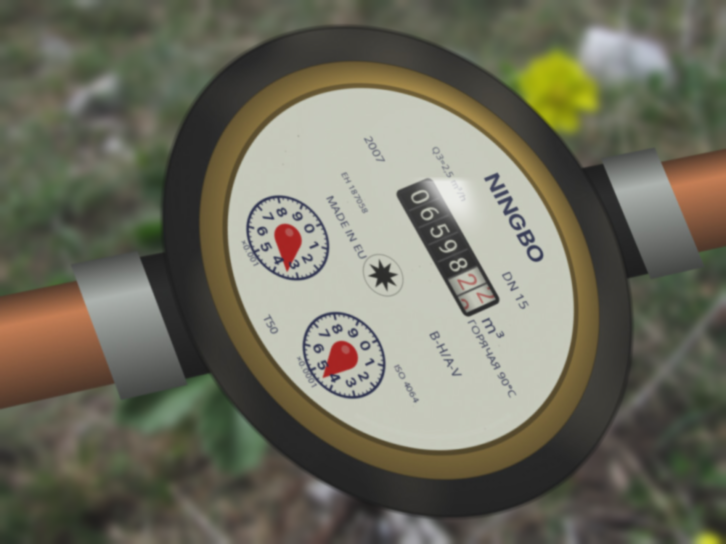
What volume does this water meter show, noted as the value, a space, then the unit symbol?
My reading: 6598.2234 m³
